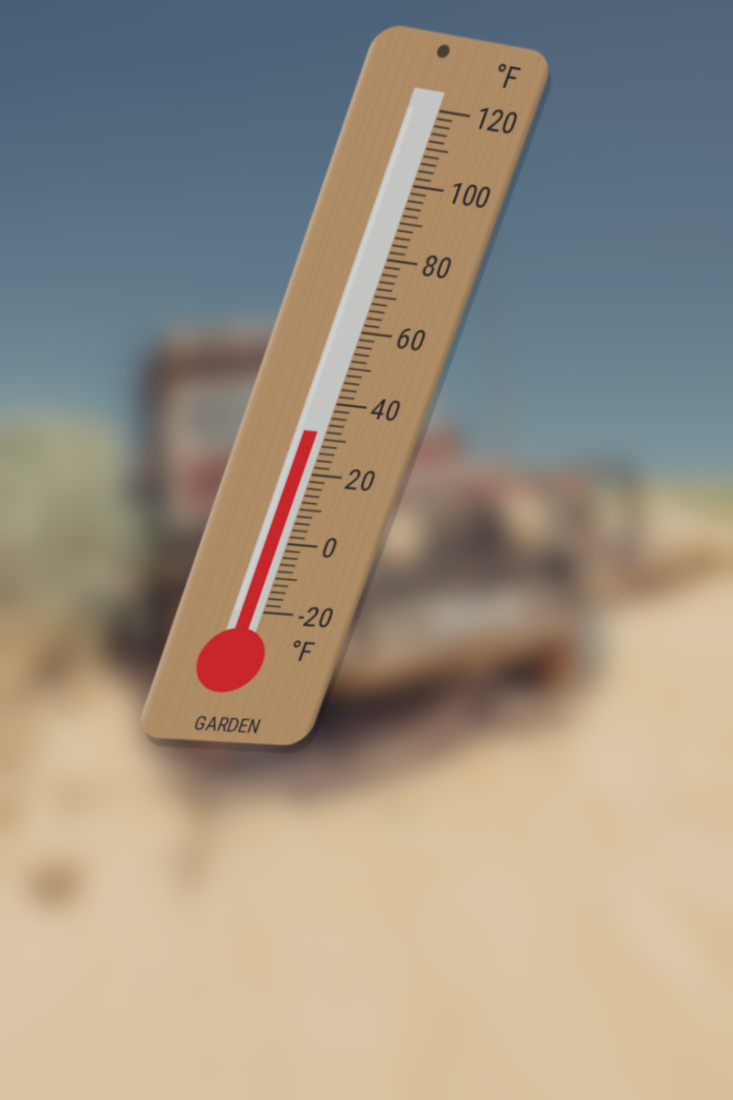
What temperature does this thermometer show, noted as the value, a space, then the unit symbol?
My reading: 32 °F
